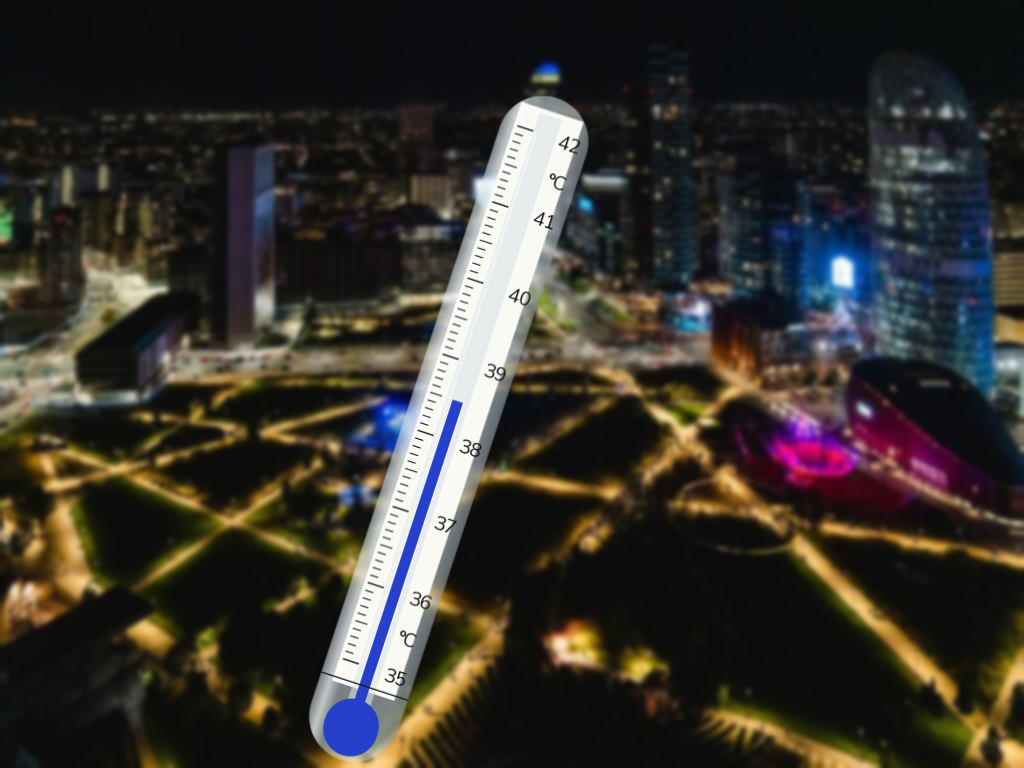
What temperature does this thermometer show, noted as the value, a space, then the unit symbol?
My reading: 38.5 °C
